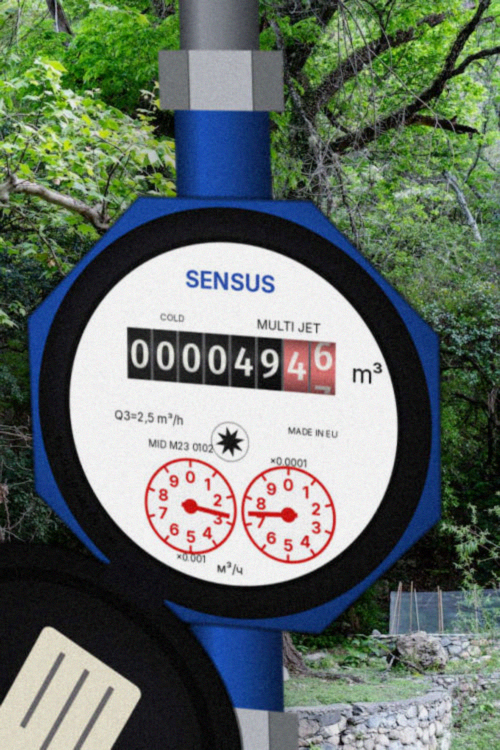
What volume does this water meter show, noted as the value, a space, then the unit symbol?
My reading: 49.4627 m³
